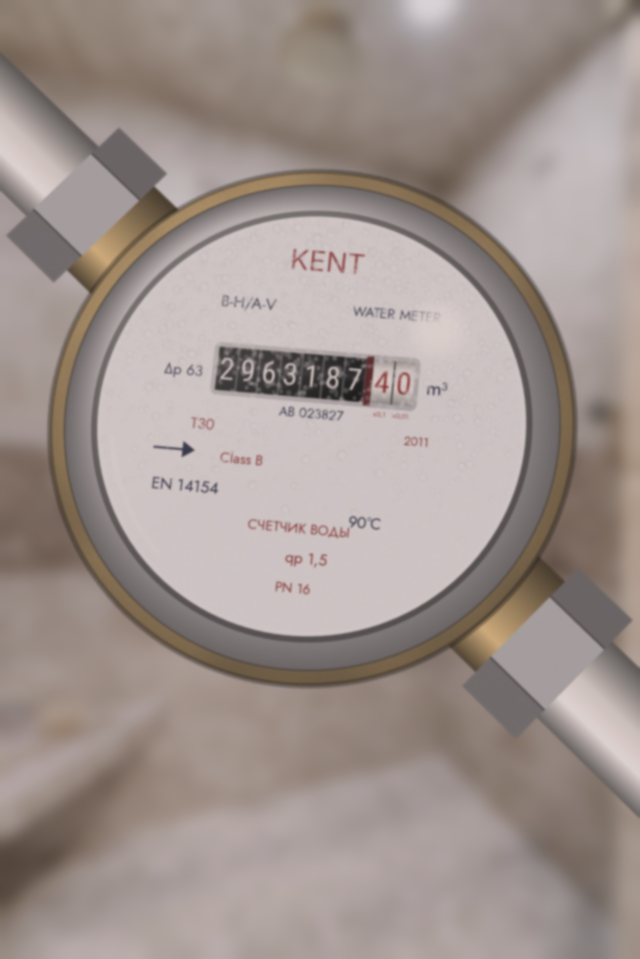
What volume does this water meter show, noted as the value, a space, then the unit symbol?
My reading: 2963187.40 m³
